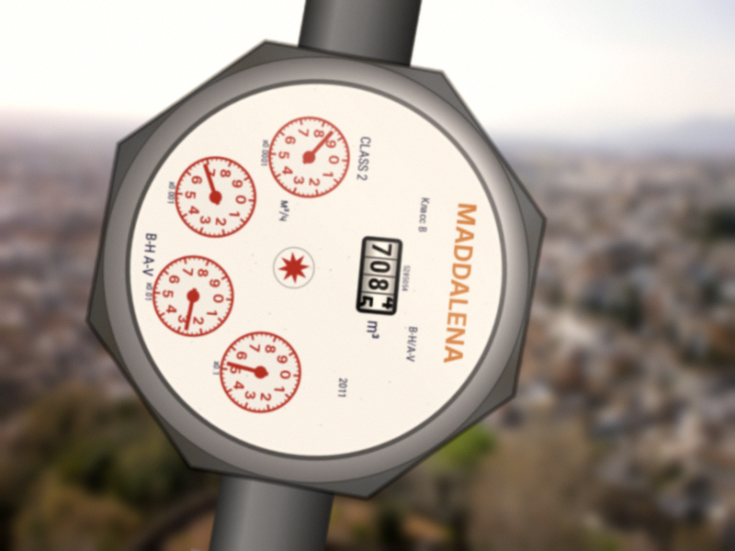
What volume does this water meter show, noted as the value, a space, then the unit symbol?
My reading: 7084.5268 m³
